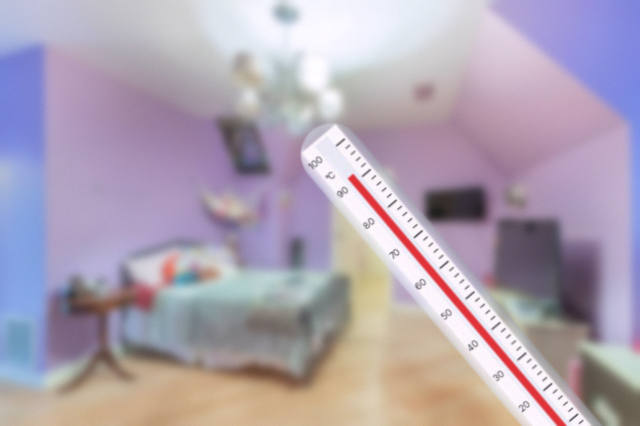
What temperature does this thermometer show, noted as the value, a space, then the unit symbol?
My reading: 92 °C
